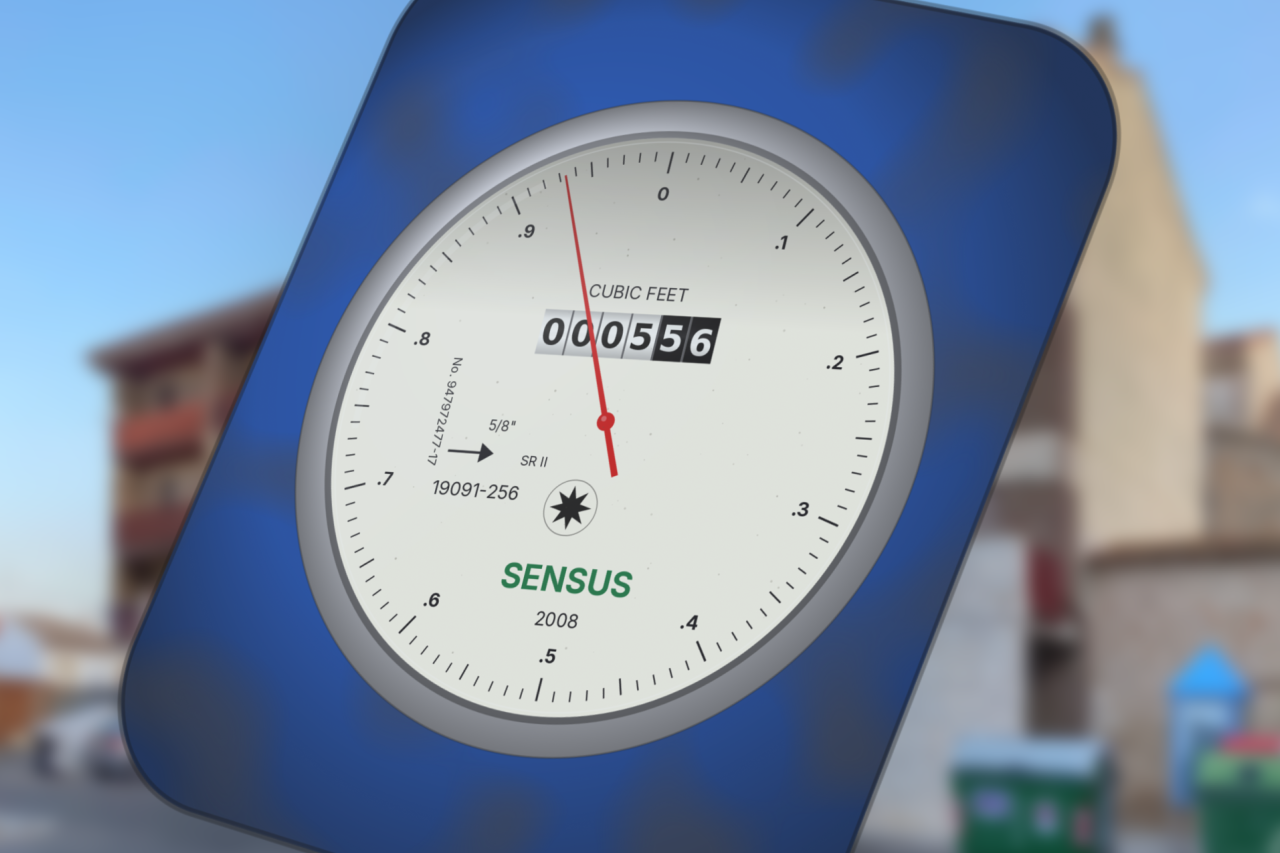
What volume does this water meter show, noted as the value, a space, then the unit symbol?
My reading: 555.93 ft³
